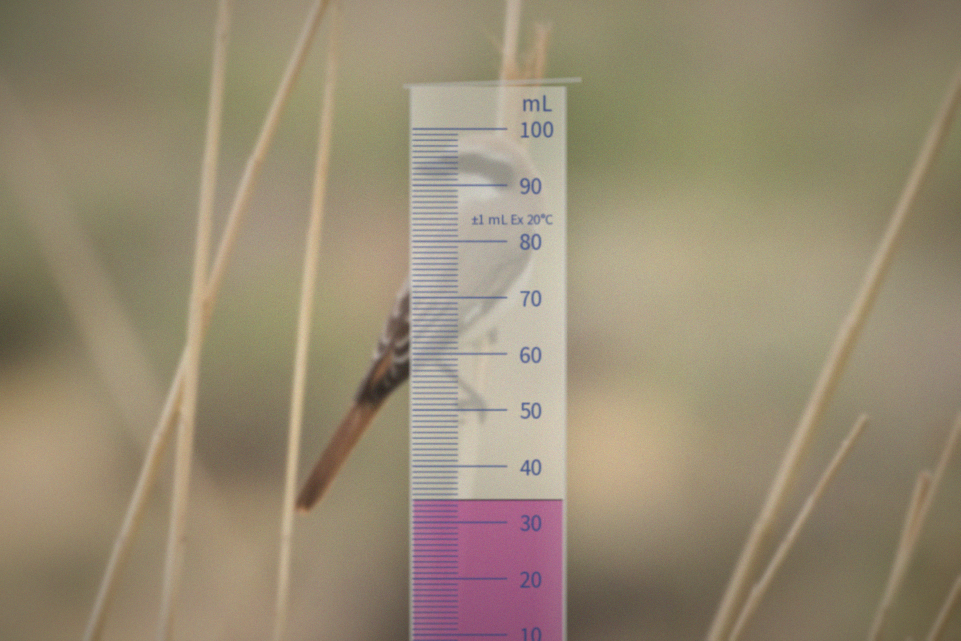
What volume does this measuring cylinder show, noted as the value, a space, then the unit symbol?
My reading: 34 mL
